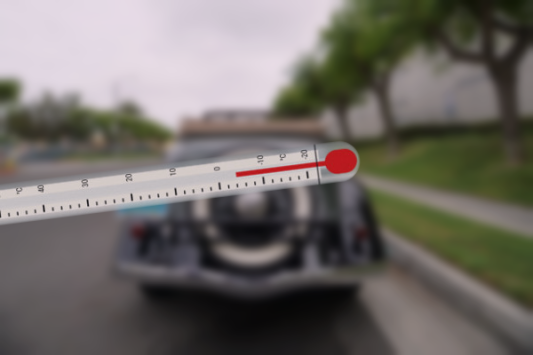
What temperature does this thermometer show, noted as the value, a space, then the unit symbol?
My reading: -4 °C
